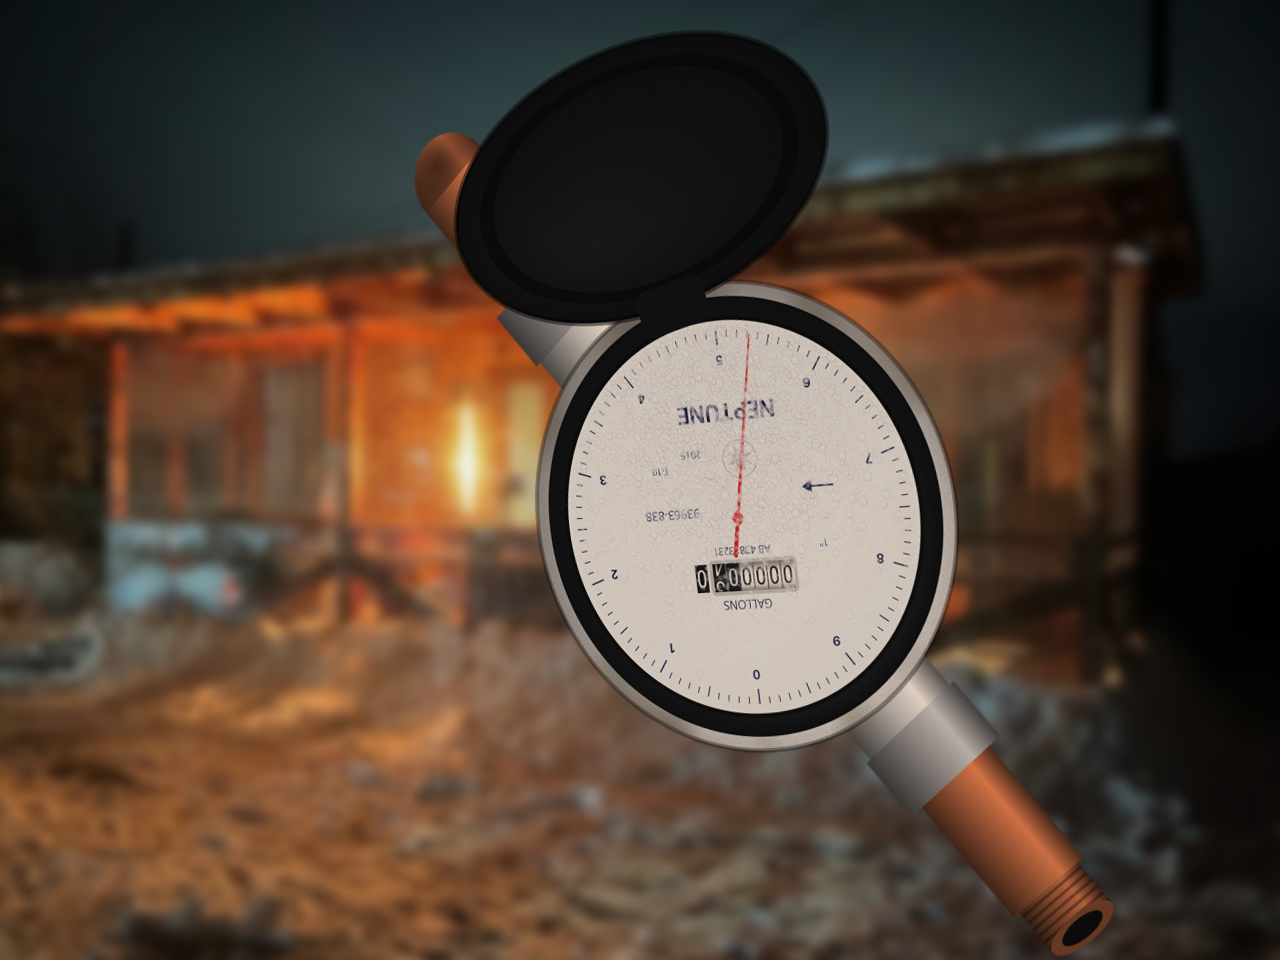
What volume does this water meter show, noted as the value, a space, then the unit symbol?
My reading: 35.3 gal
